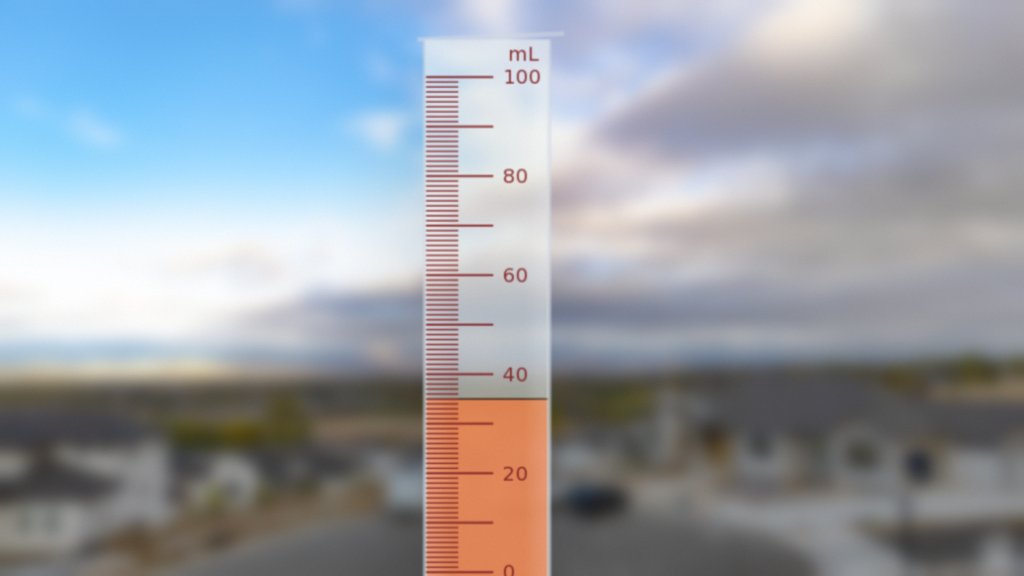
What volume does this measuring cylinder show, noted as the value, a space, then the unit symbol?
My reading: 35 mL
